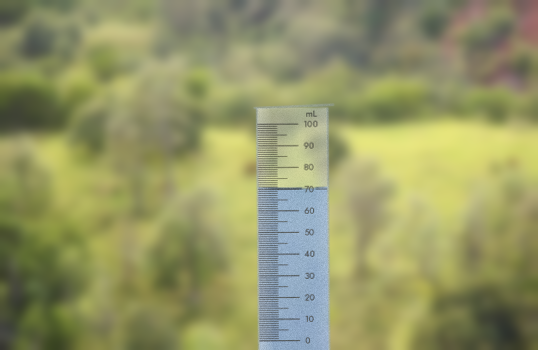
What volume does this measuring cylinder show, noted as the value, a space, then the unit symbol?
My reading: 70 mL
